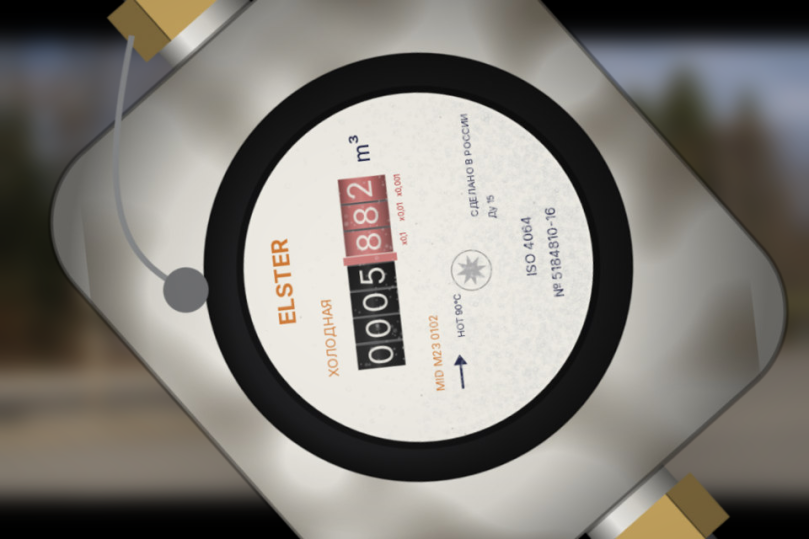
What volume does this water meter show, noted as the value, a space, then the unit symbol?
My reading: 5.882 m³
